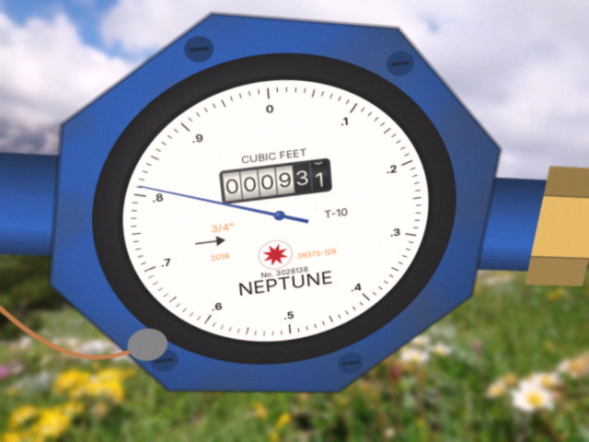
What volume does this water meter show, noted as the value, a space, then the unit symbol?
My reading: 930.81 ft³
